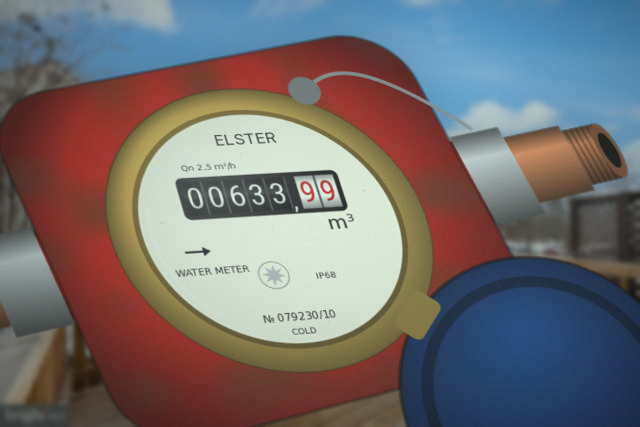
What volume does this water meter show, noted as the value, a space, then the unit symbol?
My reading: 633.99 m³
